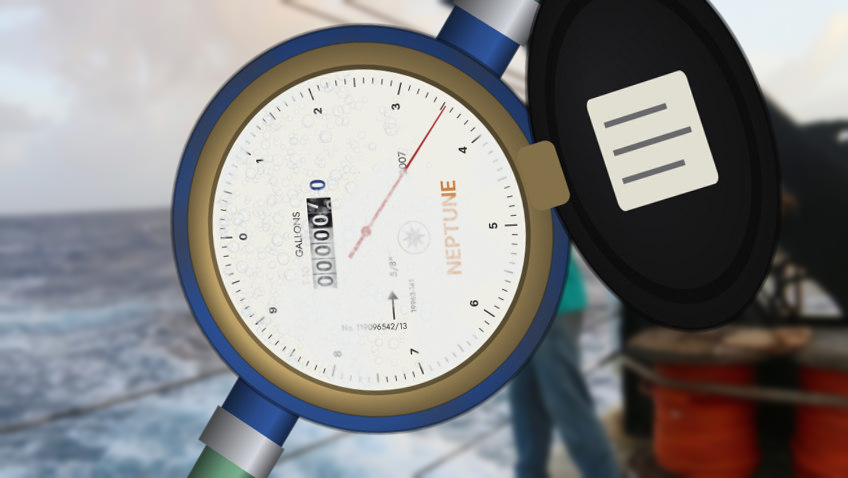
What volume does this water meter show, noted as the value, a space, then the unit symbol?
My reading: 73.5 gal
